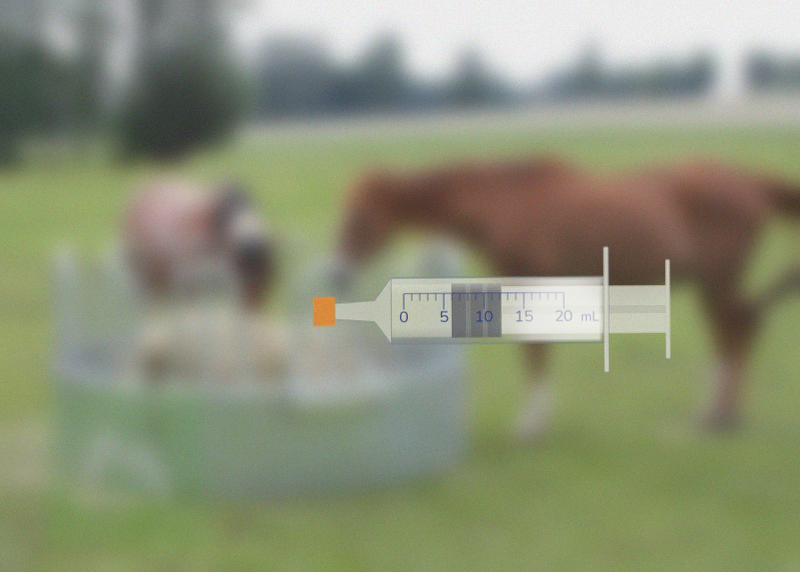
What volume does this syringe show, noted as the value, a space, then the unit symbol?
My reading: 6 mL
